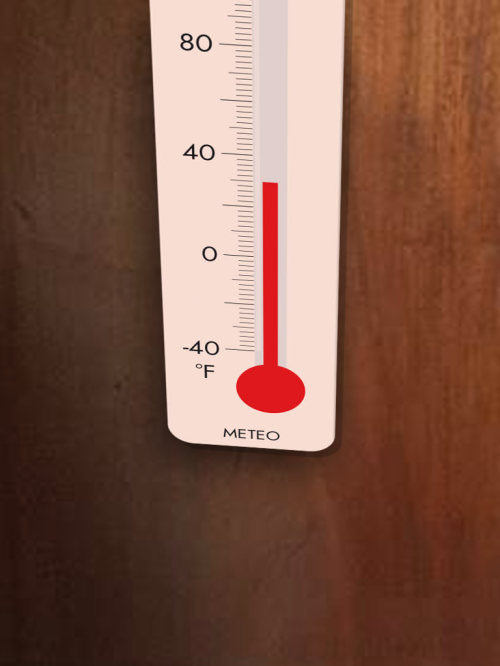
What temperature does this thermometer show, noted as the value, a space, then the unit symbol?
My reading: 30 °F
